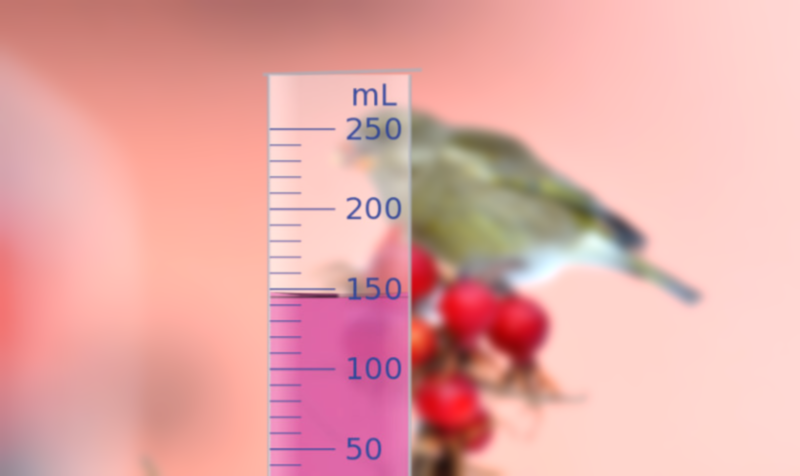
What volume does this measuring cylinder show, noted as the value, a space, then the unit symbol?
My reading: 145 mL
